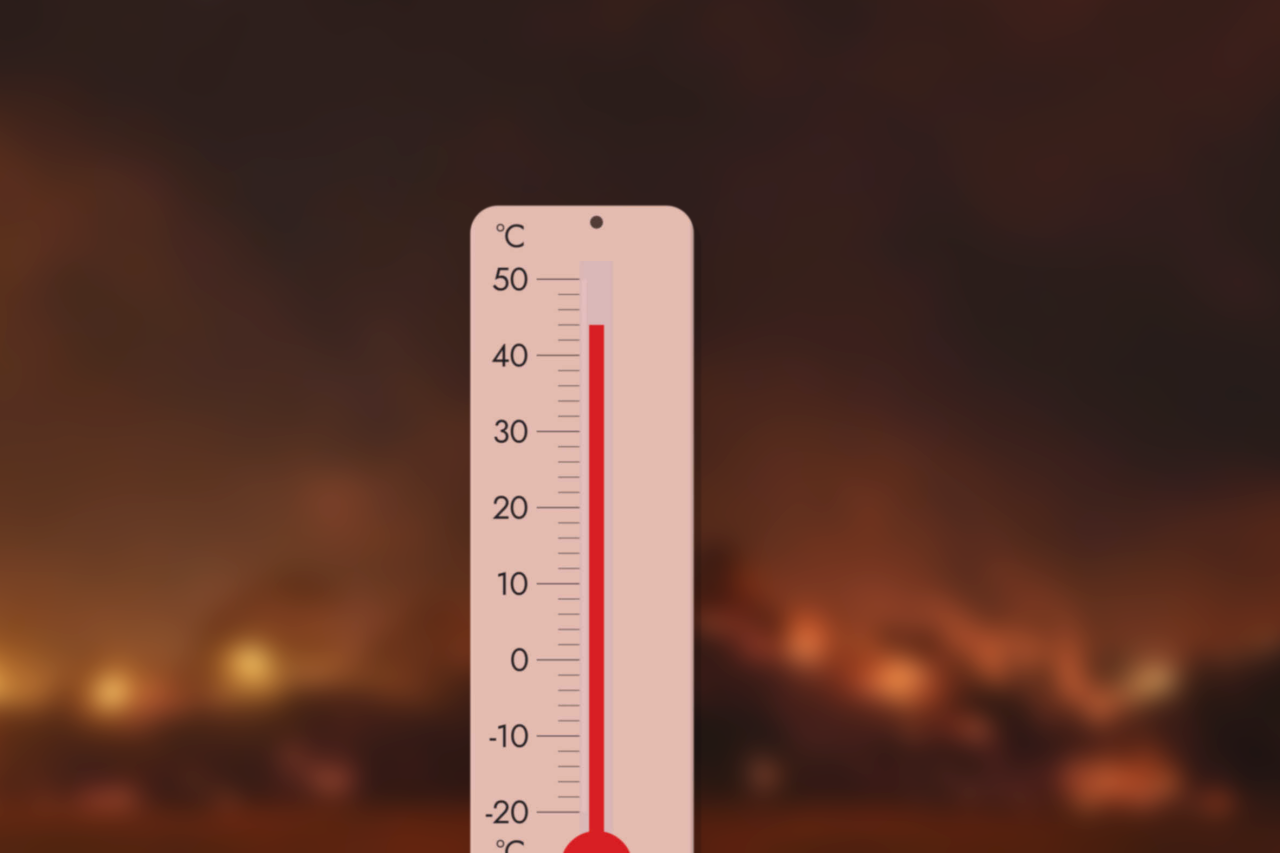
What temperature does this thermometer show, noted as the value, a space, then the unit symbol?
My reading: 44 °C
